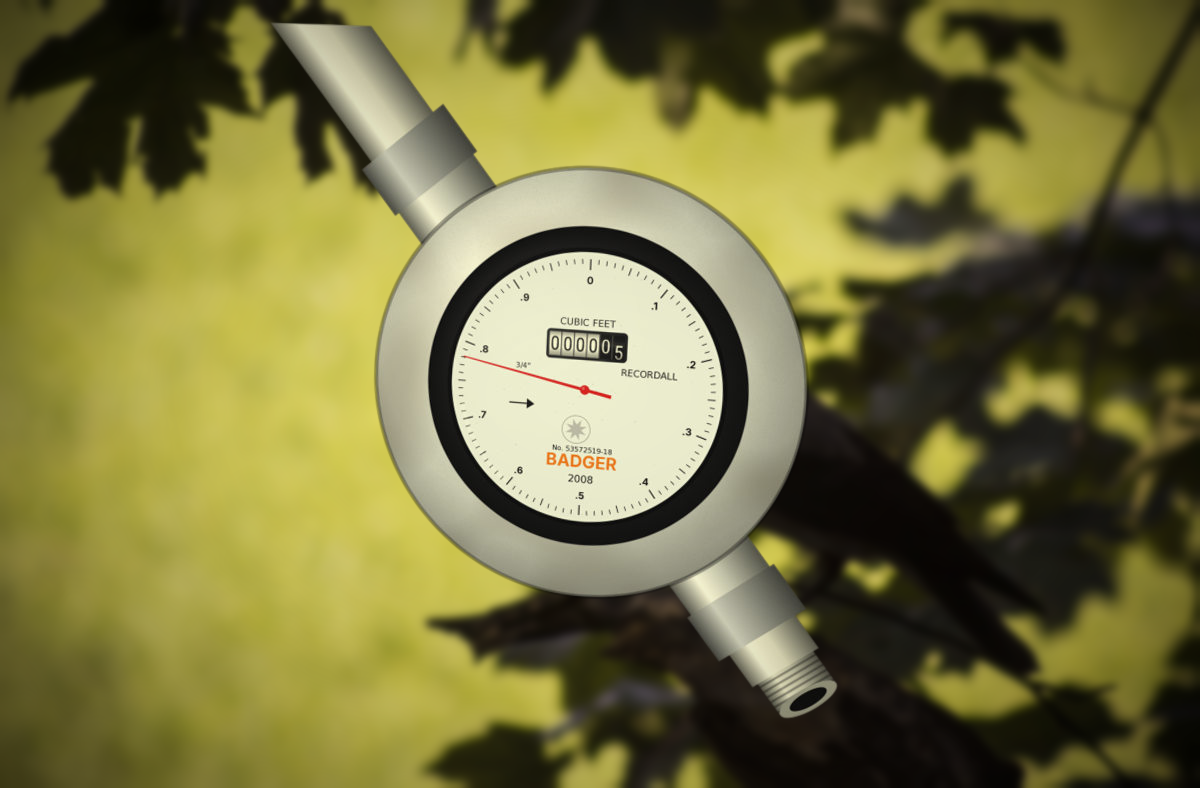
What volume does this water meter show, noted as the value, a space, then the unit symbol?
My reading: 4.78 ft³
